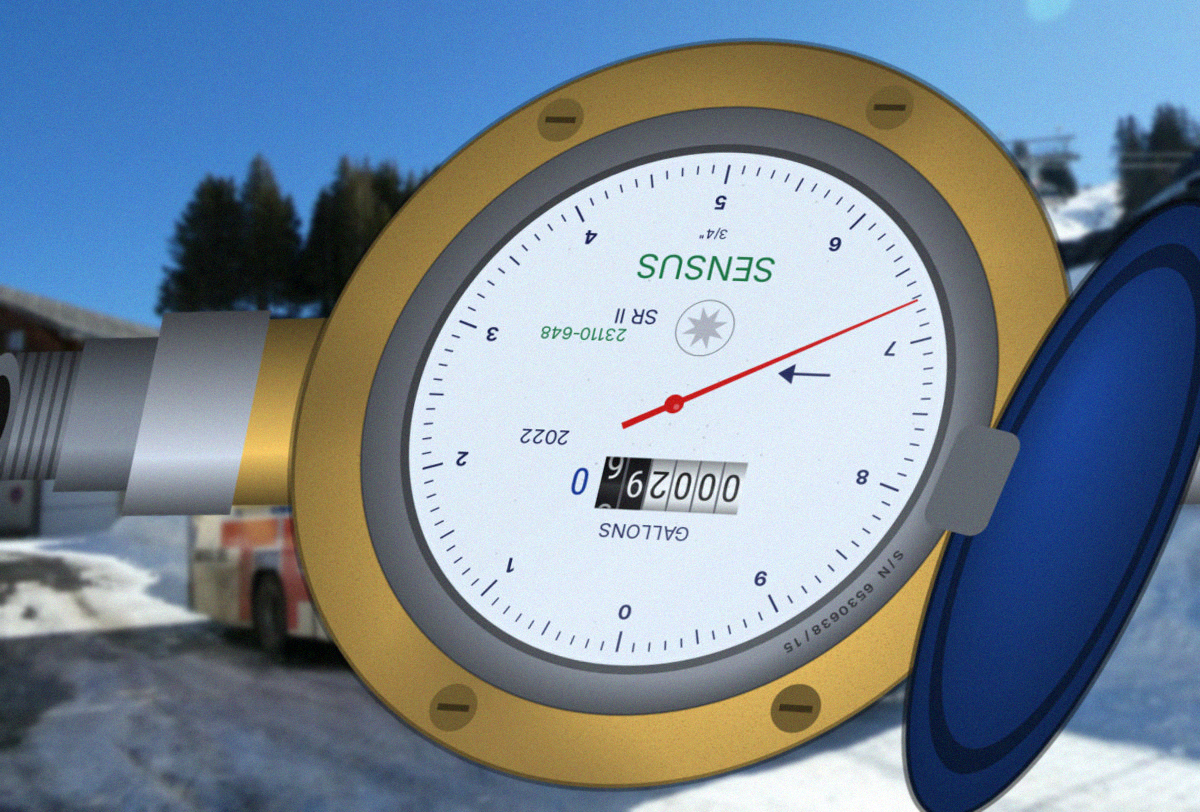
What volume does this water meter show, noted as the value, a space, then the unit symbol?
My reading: 2956.7 gal
